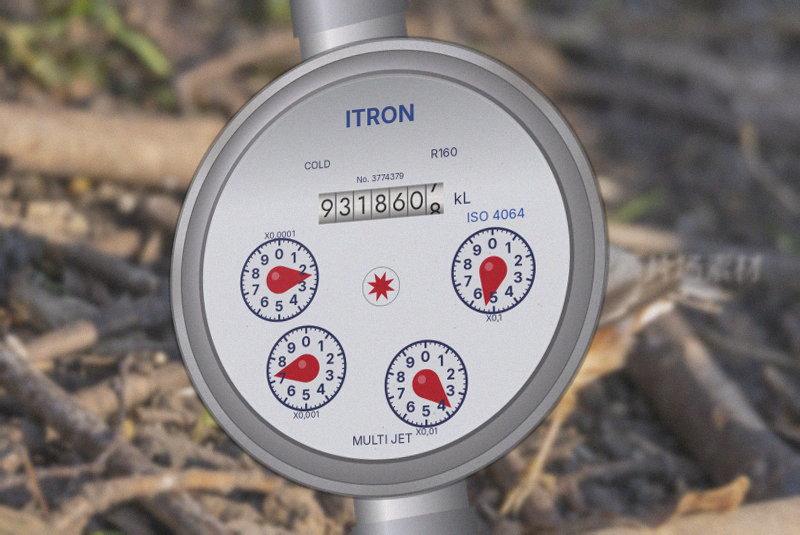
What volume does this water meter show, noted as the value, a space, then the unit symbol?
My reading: 9318607.5372 kL
